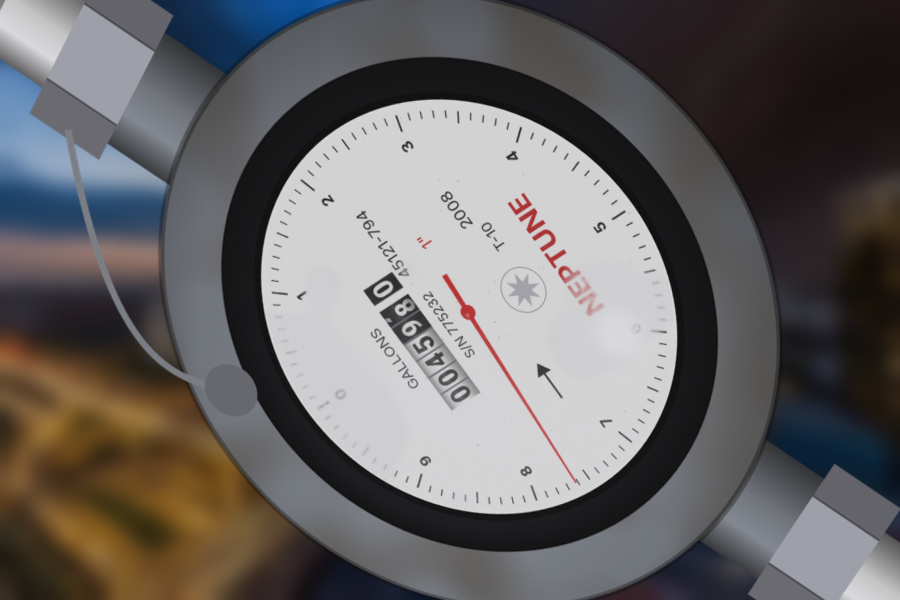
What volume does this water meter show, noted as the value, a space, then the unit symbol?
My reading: 45977.6 gal
